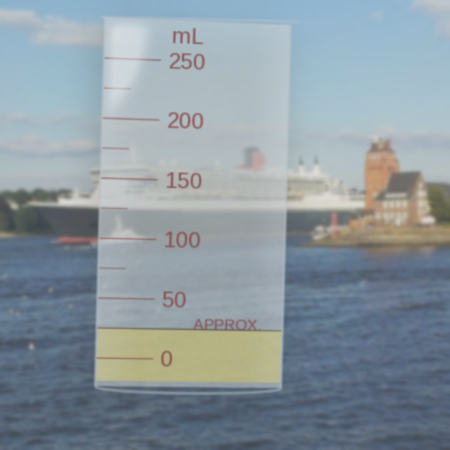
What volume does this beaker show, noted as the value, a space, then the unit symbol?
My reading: 25 mL
